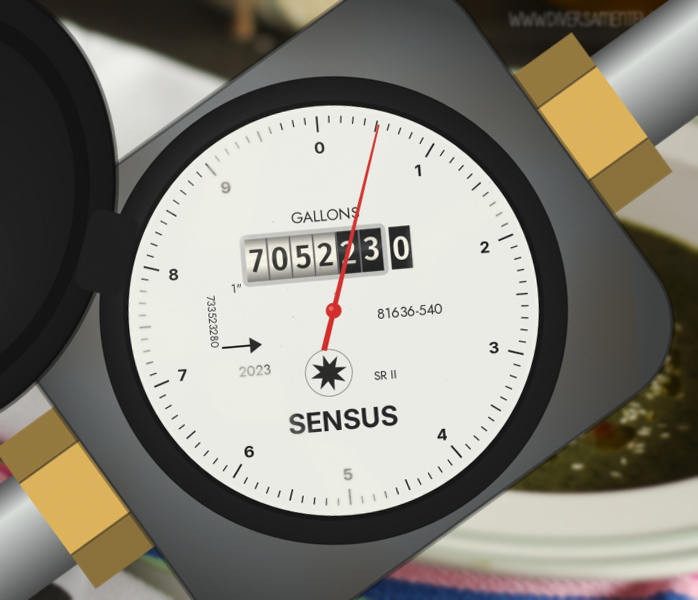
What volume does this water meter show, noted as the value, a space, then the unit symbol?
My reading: 7052230.5 gal
